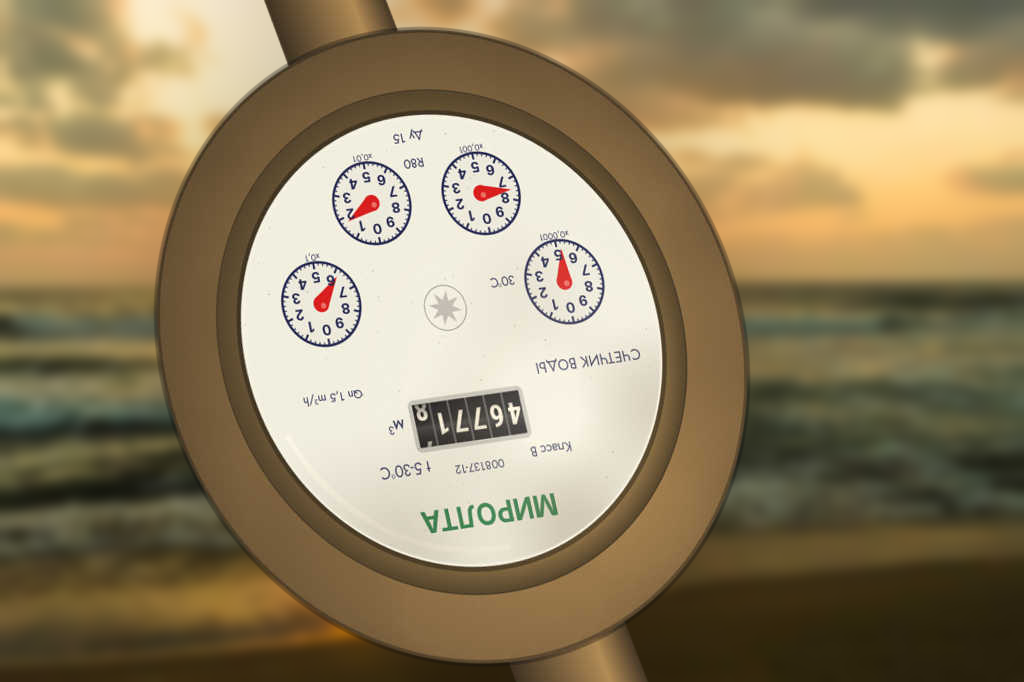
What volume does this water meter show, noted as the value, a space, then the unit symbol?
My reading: 467717.6175 m³
